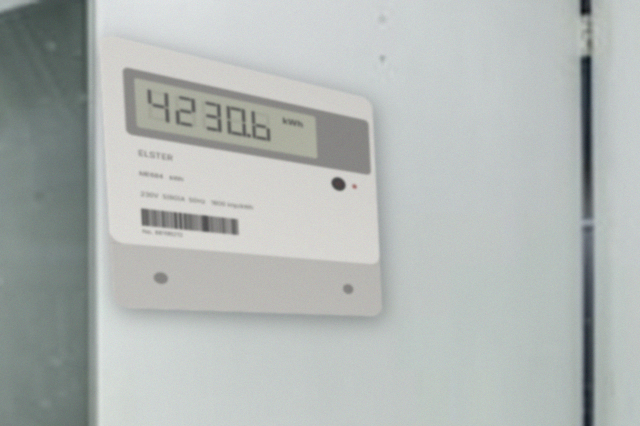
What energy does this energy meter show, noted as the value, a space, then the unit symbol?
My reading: 4230.6 kWh
